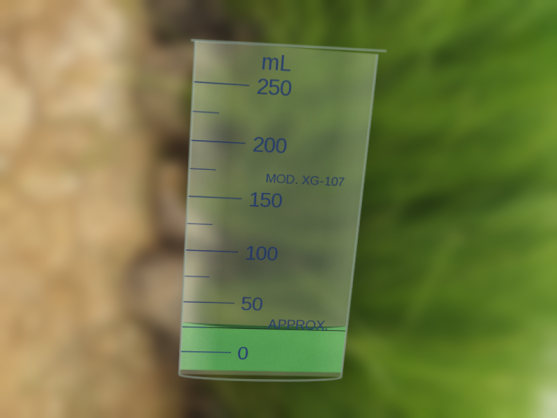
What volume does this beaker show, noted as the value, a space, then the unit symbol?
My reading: 25 mL
